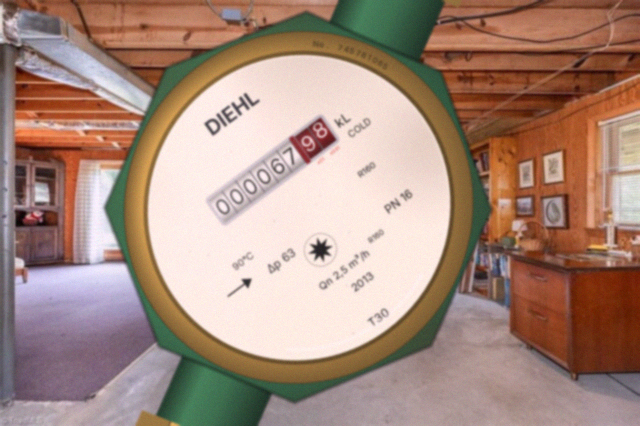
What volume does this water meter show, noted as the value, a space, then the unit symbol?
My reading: 67.98 kL
